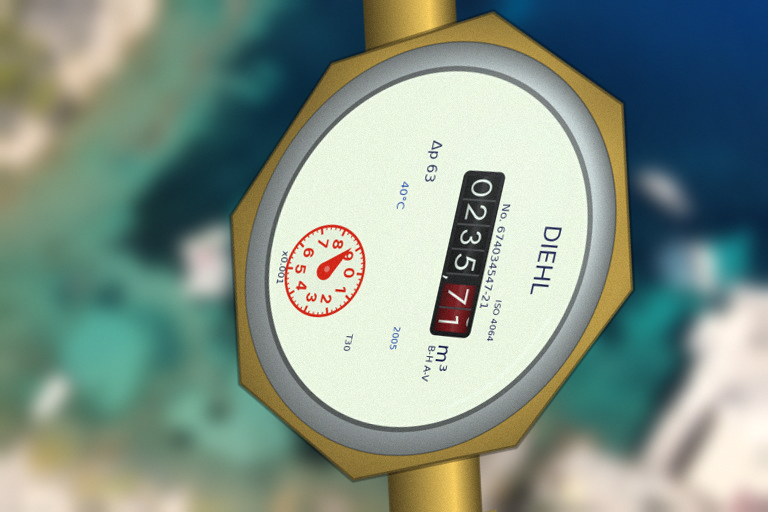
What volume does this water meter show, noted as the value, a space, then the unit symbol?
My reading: 235.708 m³
